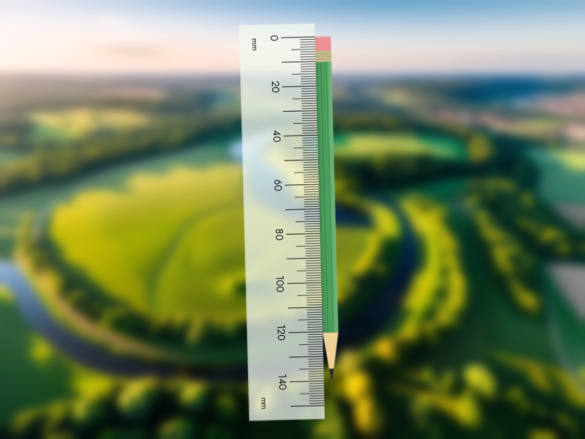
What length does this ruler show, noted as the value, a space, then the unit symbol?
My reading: 140 mm
